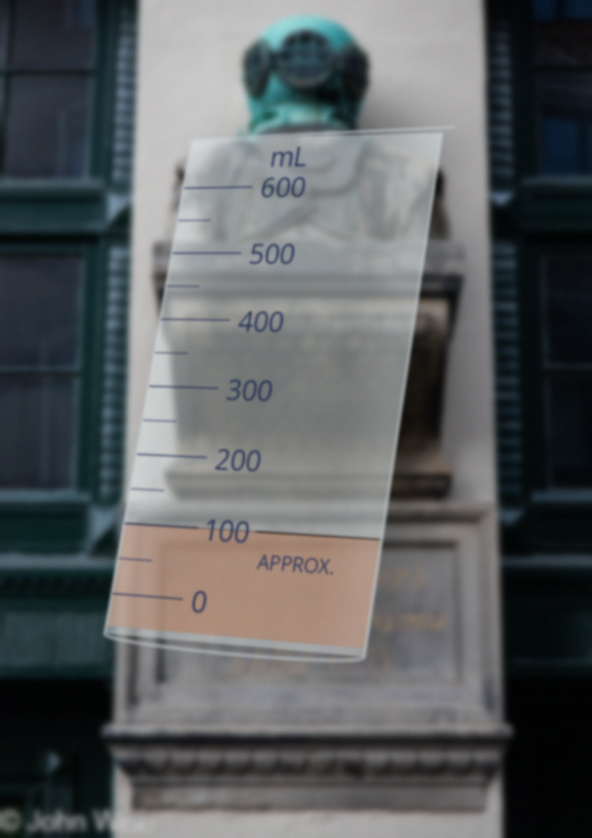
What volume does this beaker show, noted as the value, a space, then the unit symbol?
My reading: 100 mL
